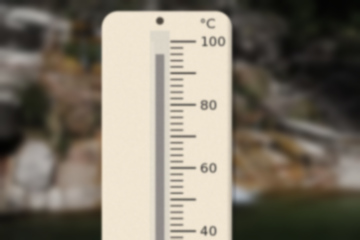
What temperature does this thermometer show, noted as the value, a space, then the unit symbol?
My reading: 96 °C
